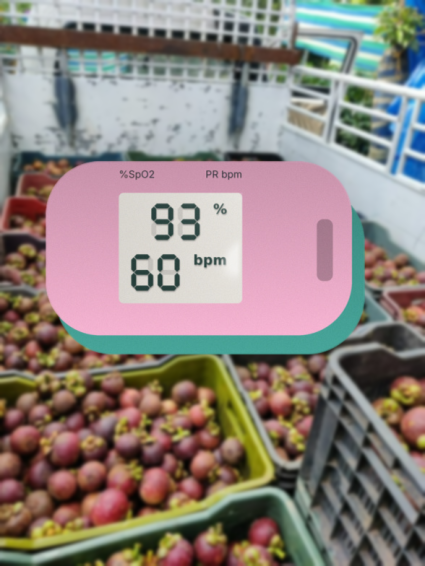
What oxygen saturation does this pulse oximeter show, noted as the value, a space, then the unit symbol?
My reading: 93 %
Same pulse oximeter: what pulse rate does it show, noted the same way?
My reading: 60 bpm
